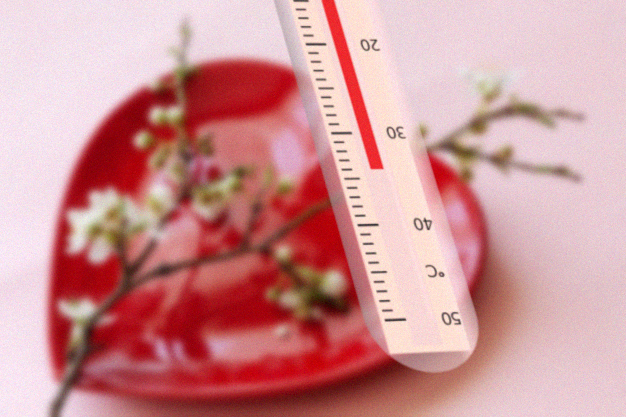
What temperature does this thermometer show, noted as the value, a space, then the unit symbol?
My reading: 34 °C
